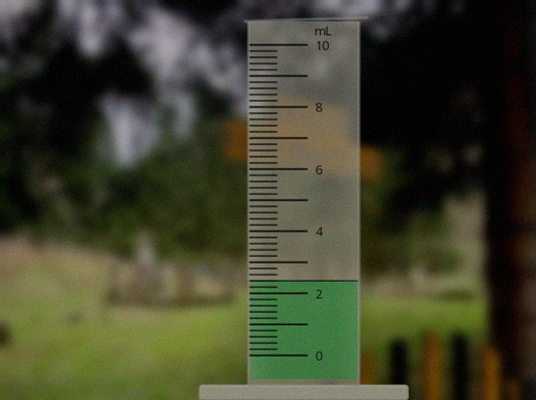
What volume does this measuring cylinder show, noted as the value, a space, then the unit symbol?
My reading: 2.4 mL
